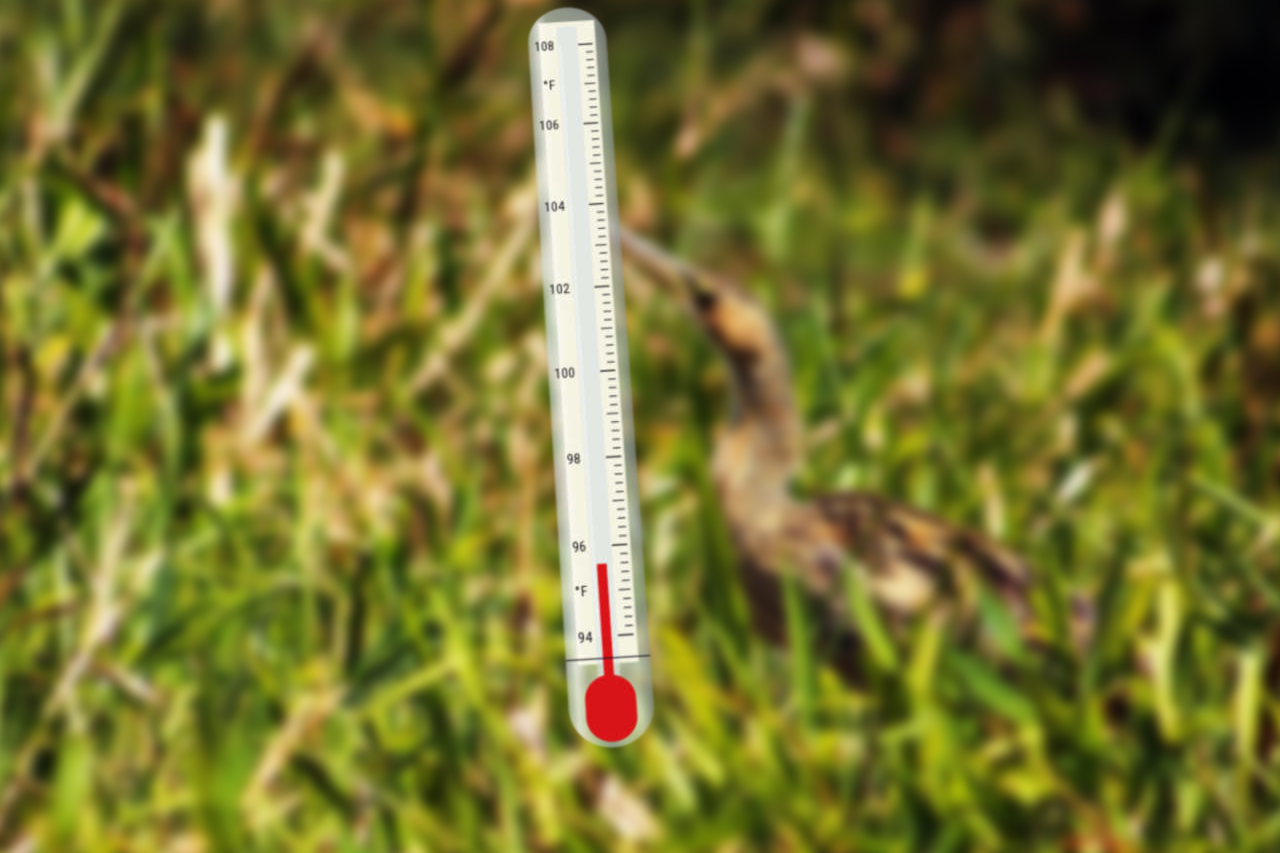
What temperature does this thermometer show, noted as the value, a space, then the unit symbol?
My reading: 95.6 °F
